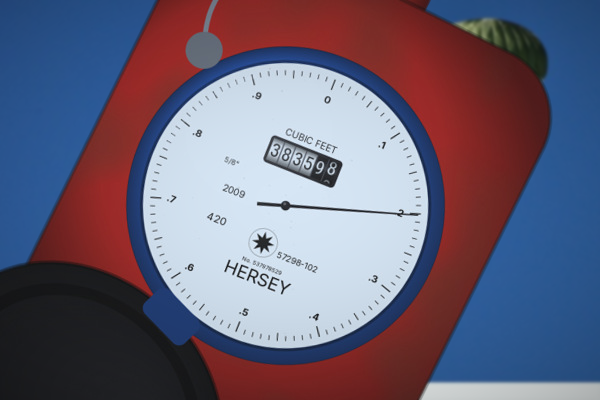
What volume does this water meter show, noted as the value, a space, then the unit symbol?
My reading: 383598.20 ft³
